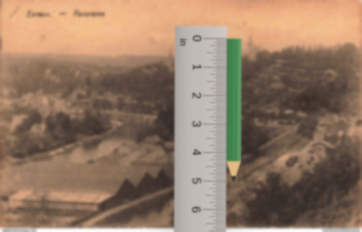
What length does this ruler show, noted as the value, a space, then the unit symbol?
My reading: 5 in
